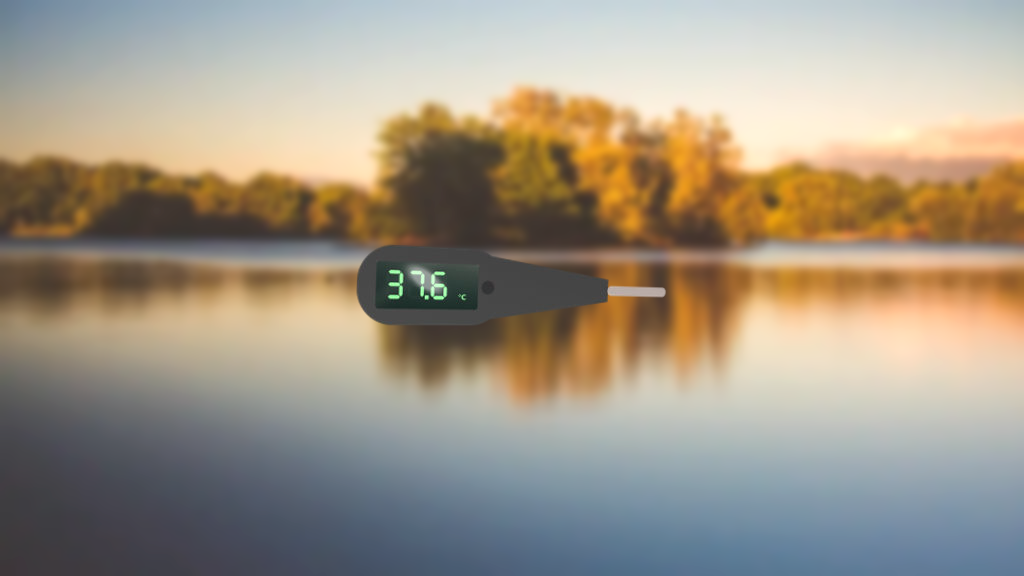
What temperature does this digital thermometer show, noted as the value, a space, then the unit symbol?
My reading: 37.6 °C
